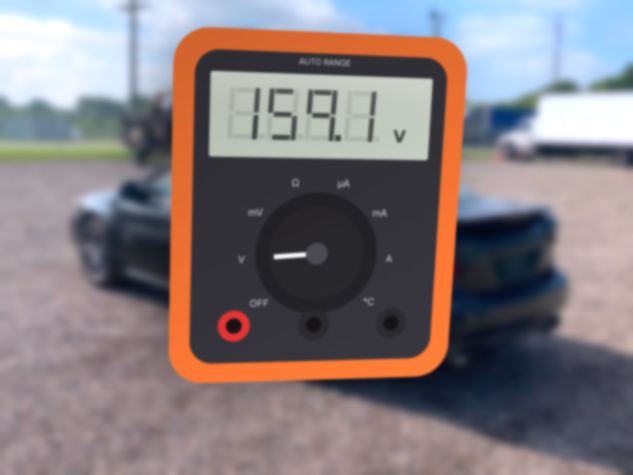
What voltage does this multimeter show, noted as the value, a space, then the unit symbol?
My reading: 159.1 V
